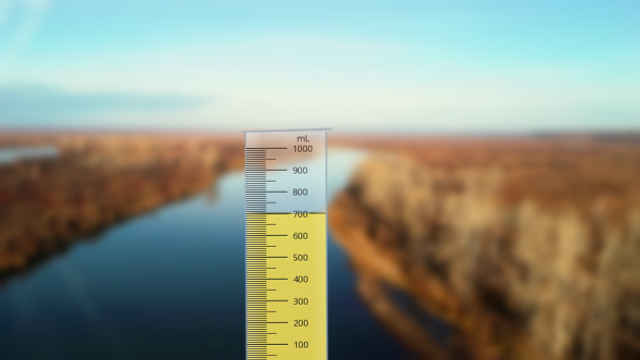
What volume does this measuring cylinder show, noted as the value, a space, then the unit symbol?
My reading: 700 mL
